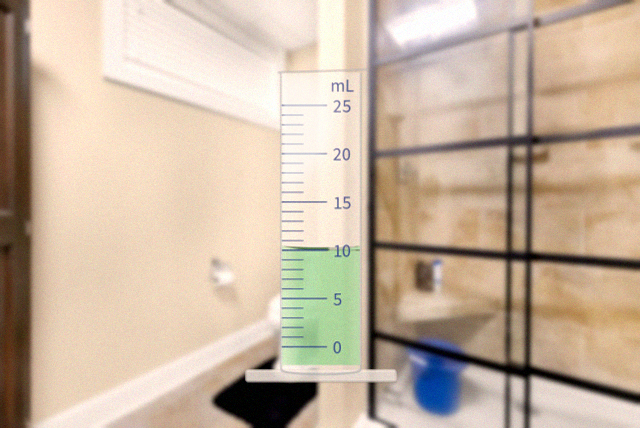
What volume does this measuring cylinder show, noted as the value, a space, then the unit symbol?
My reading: 10 mL
